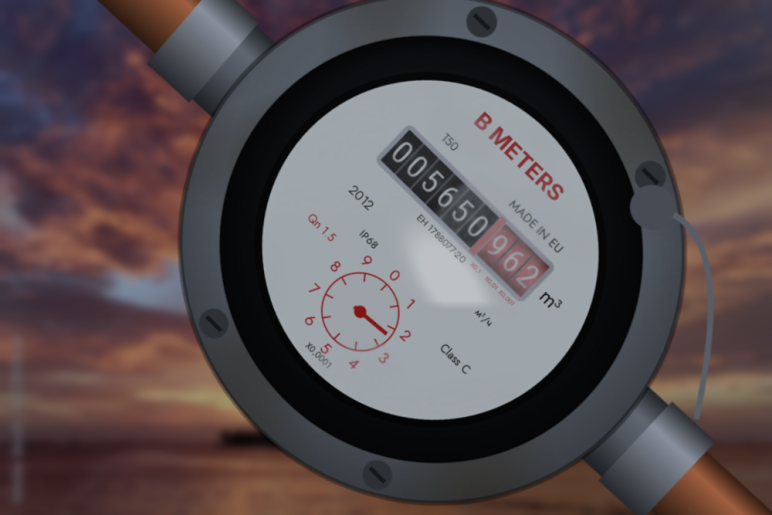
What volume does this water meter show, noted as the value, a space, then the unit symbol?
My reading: 5650.9622 m³
